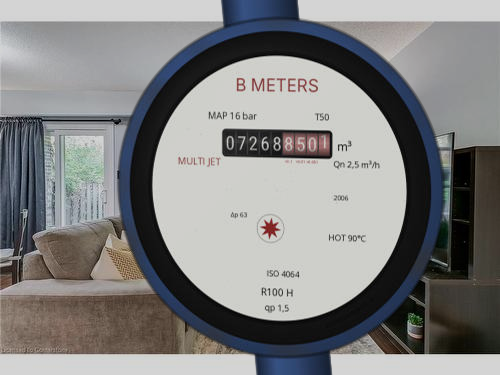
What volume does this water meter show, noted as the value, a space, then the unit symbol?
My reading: 7268.8501 m³
